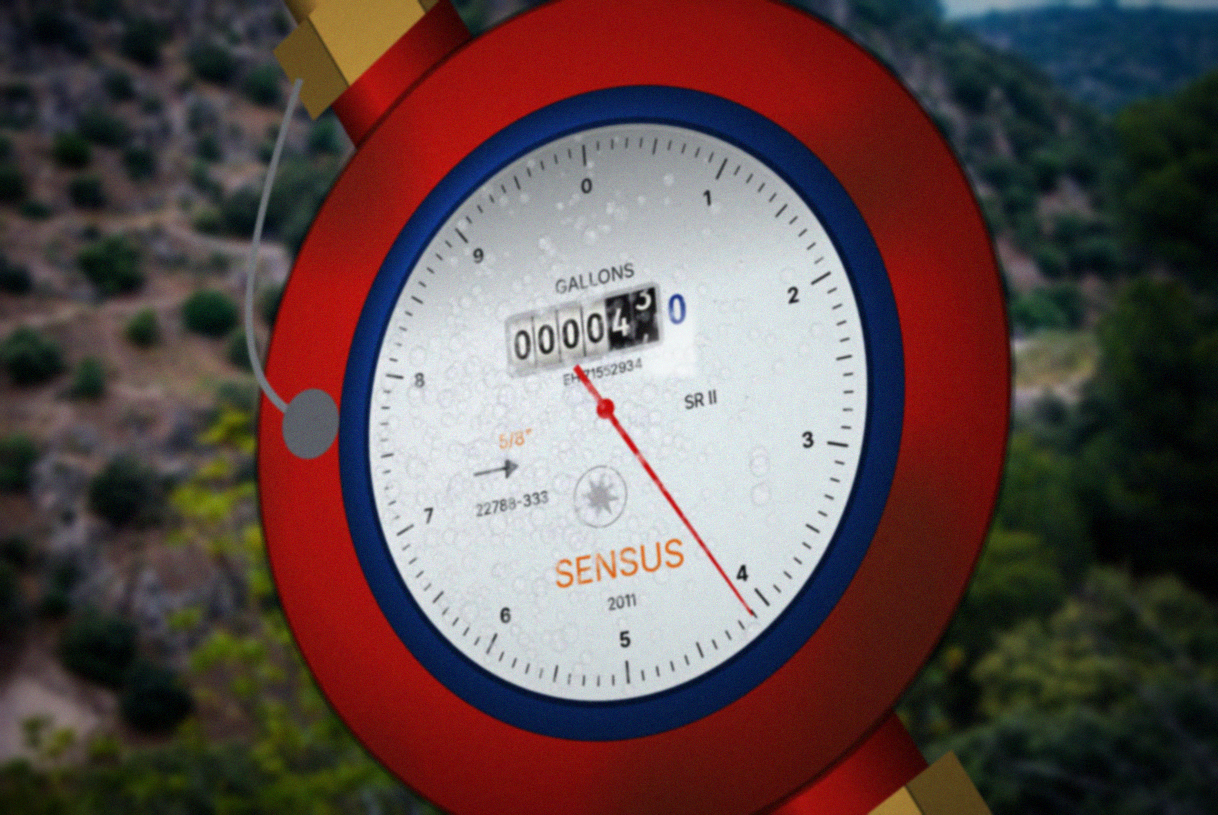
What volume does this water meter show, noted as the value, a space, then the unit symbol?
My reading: 434.1 gal
